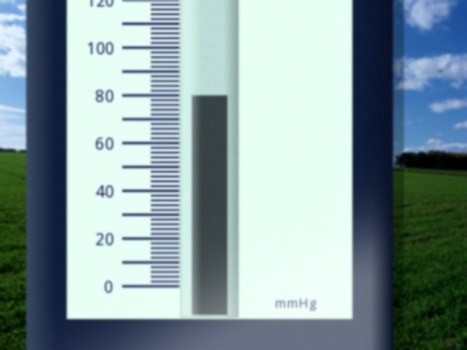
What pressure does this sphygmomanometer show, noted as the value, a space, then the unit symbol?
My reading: 80 mmHg
